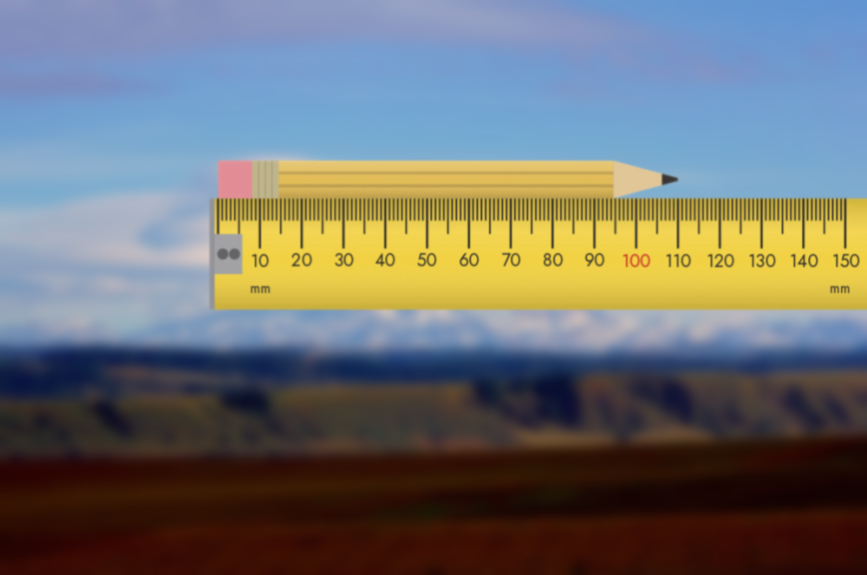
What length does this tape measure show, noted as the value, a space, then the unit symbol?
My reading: 110 mm
